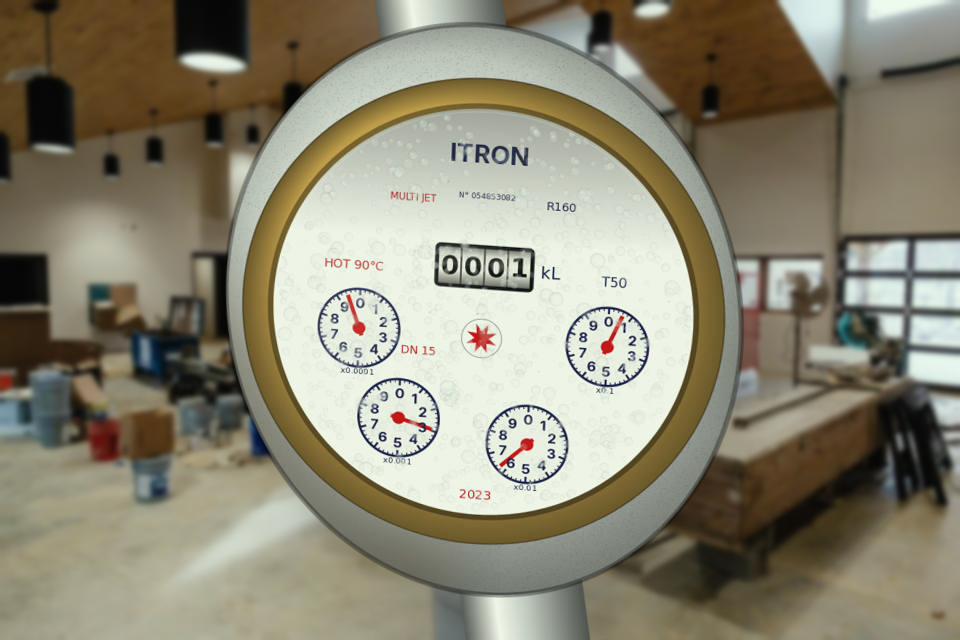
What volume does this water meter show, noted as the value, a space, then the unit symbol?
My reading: 1.0629 kL
